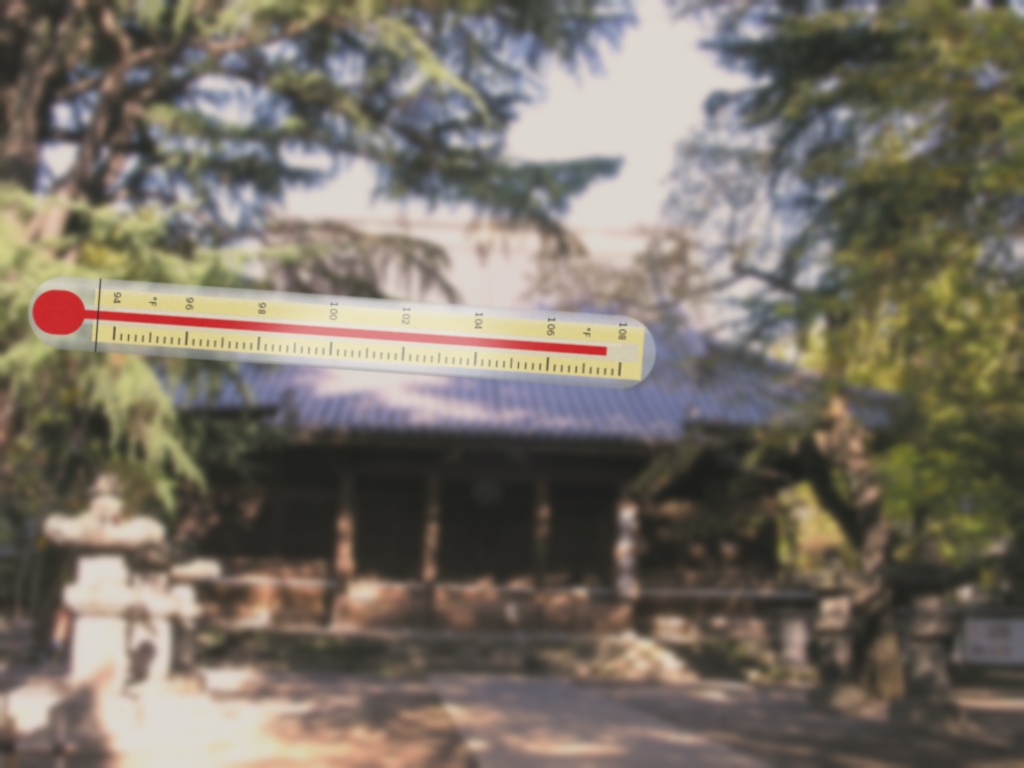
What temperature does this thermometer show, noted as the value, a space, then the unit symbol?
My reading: 107.6 °F
